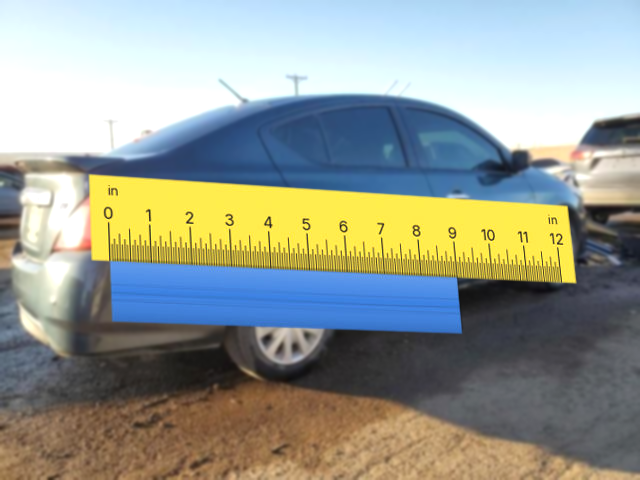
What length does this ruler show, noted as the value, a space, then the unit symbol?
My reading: 9 in
